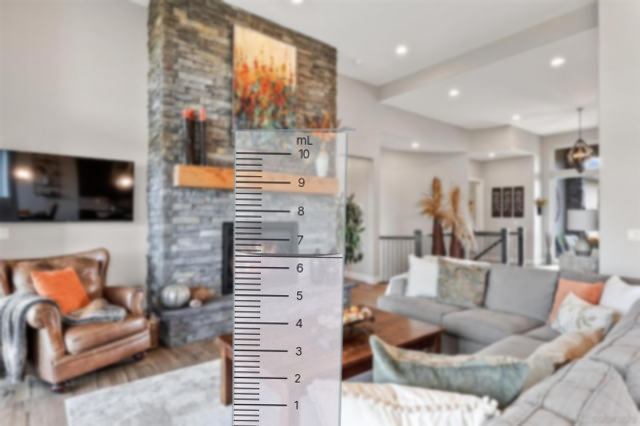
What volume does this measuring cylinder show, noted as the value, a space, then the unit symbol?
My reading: 6.4 mL
